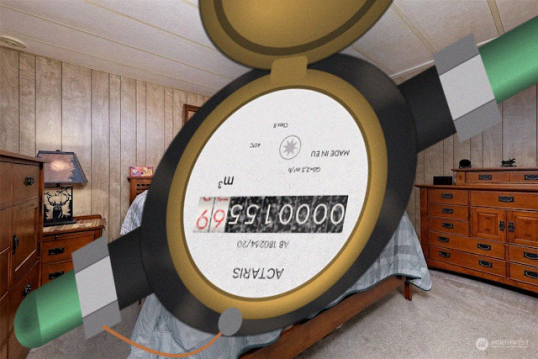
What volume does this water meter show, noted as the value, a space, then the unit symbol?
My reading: 155.69 m³
